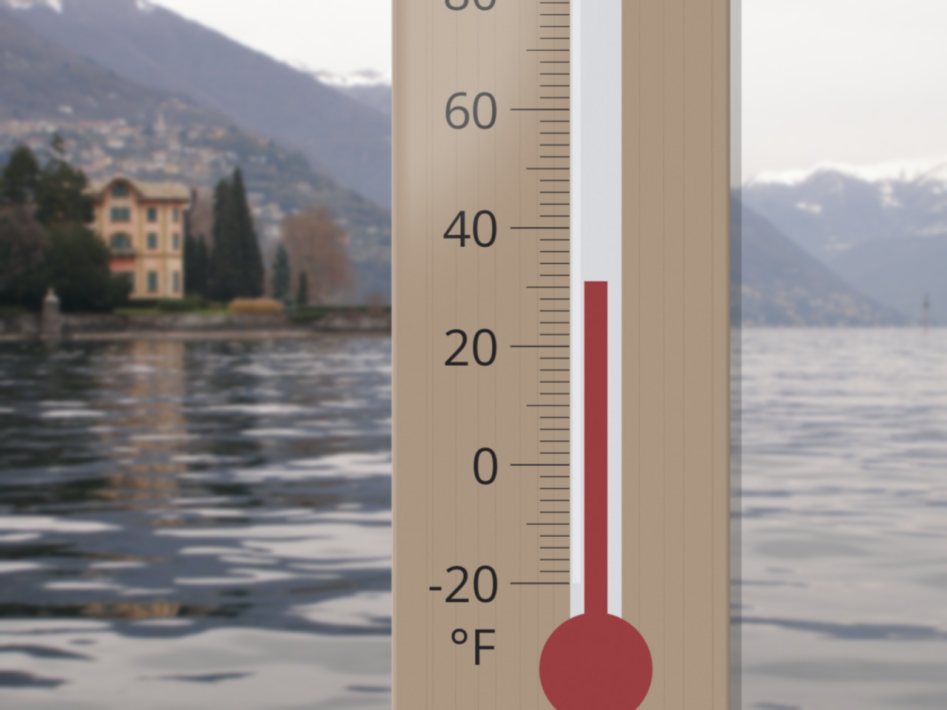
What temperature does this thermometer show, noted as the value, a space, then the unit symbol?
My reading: 31 °F
